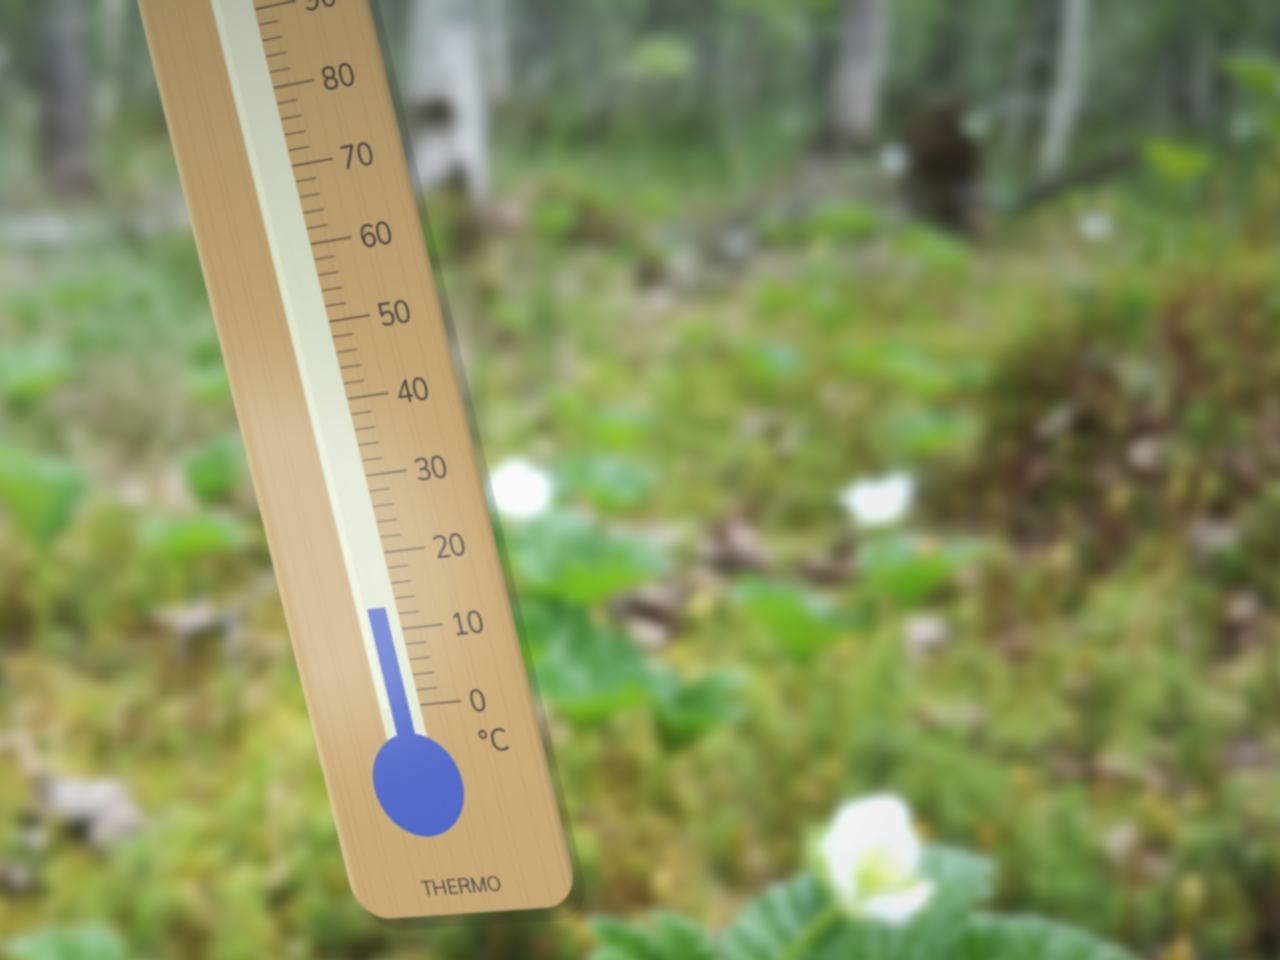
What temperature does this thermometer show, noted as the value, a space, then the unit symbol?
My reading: 13 °C
